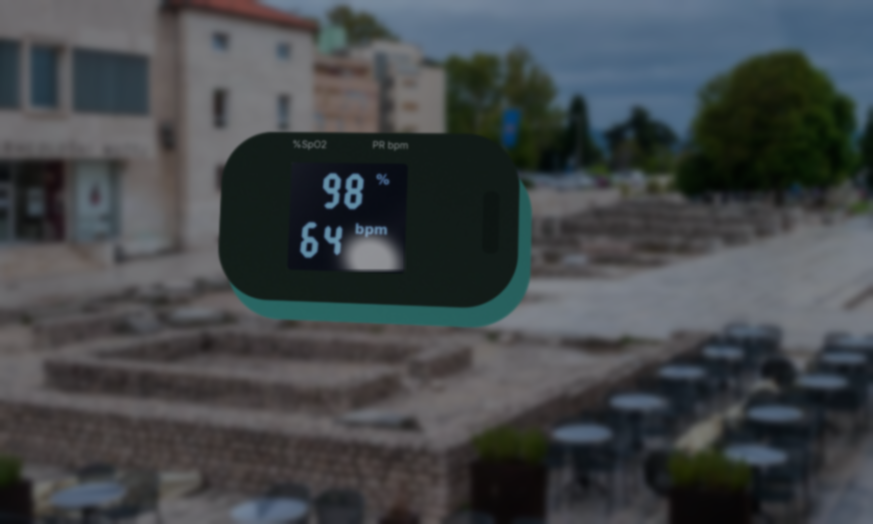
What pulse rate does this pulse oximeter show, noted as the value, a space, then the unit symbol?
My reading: 64 bpm
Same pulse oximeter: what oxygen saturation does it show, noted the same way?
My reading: 98 %
